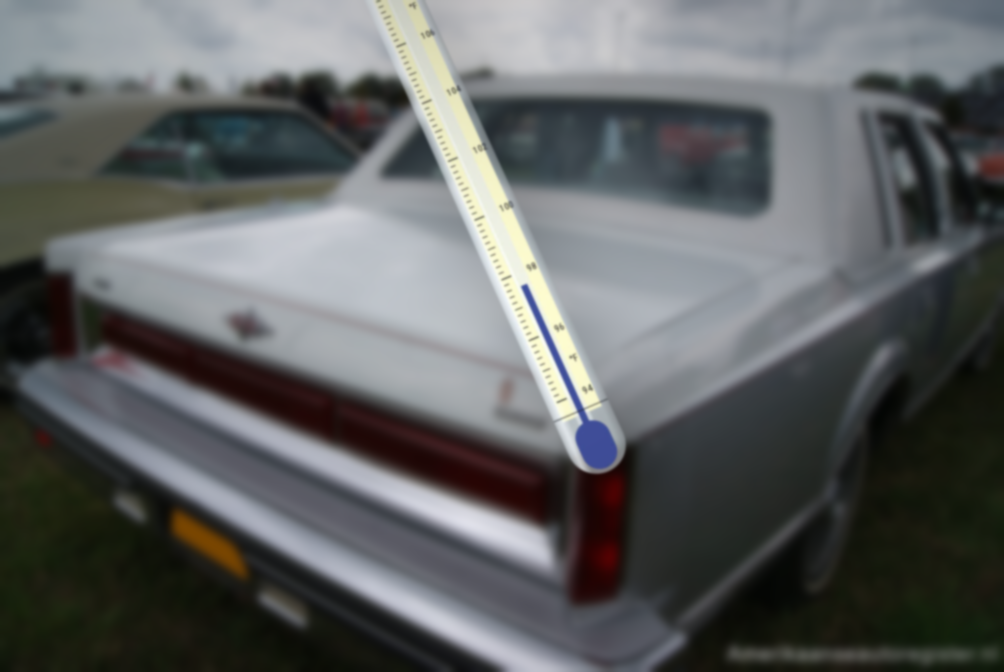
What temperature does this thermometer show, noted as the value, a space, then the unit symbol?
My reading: 97.6 °F
